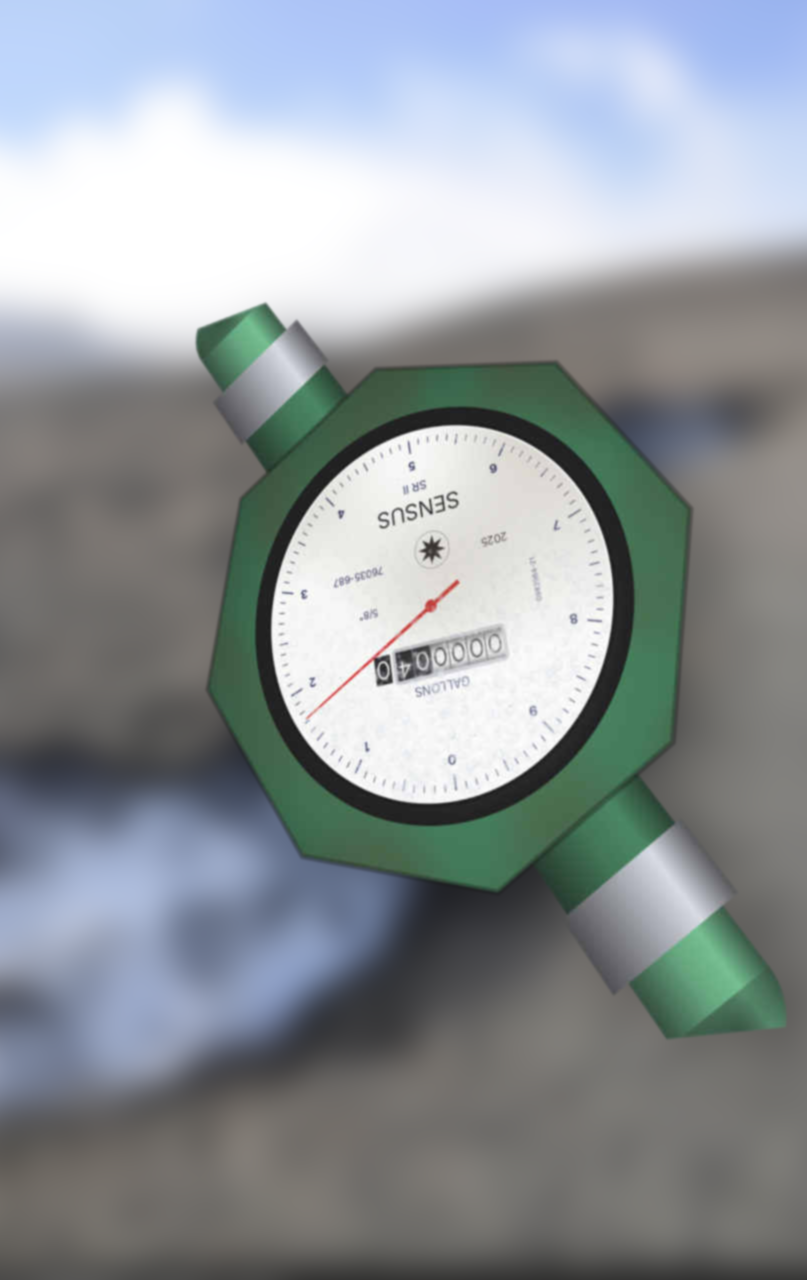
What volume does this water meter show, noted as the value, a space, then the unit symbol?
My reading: 41.7 gal
